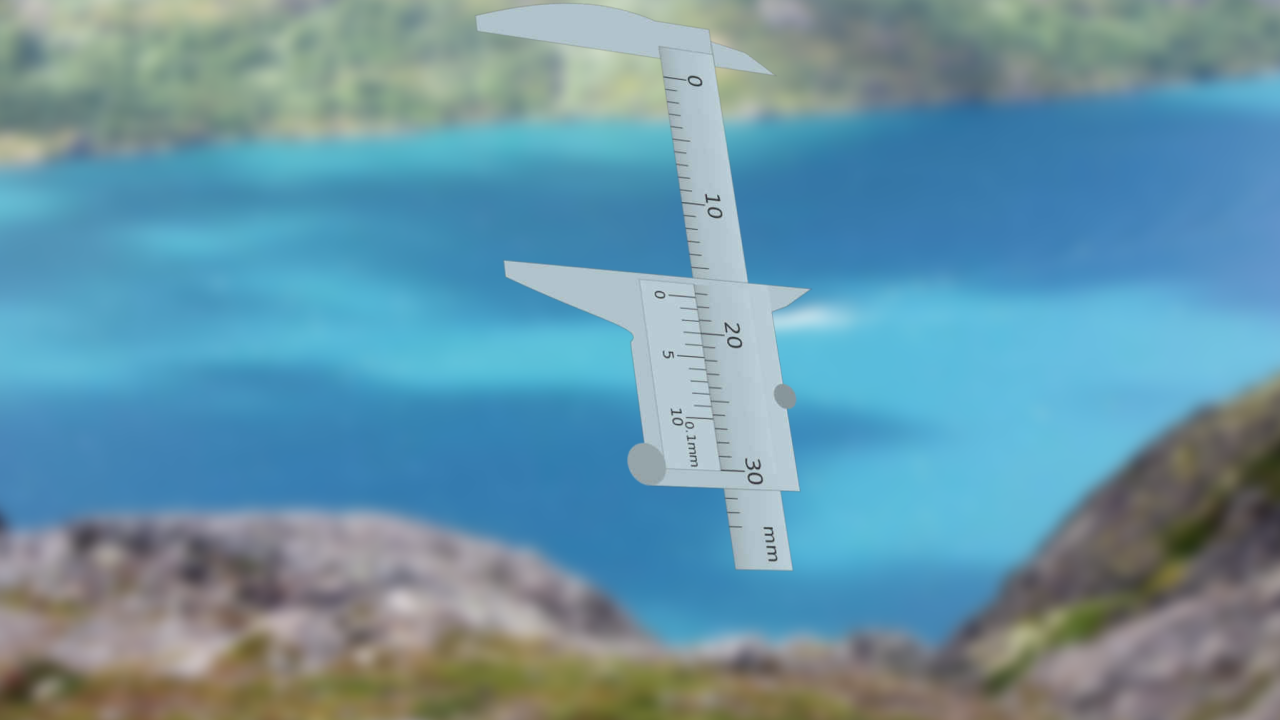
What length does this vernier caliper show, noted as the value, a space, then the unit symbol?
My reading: 17.3 mm
